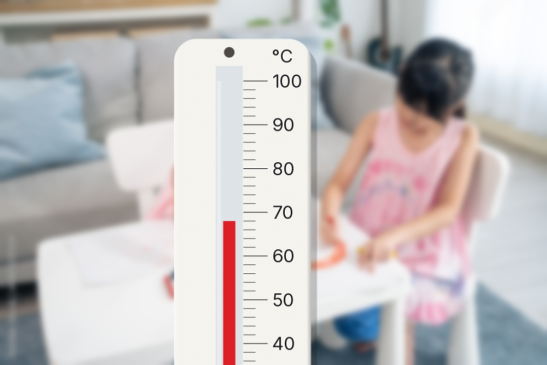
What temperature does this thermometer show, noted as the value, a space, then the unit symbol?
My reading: 68 °C
